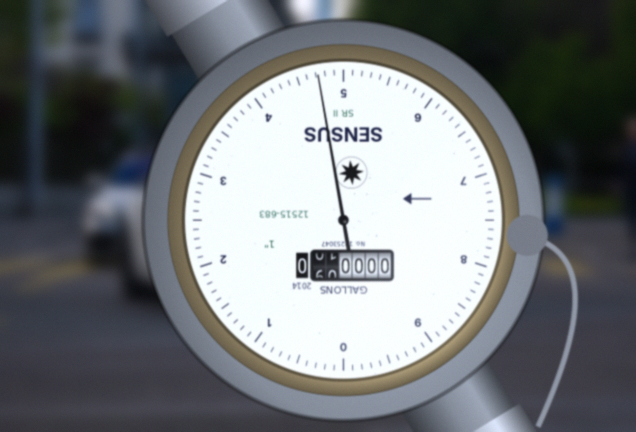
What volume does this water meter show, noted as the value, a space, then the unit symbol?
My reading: 94.7 gal
